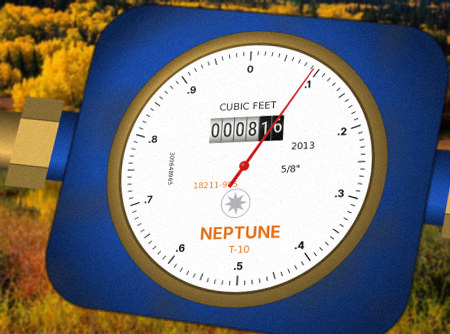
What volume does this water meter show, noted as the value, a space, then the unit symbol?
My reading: 816.09 ft³
